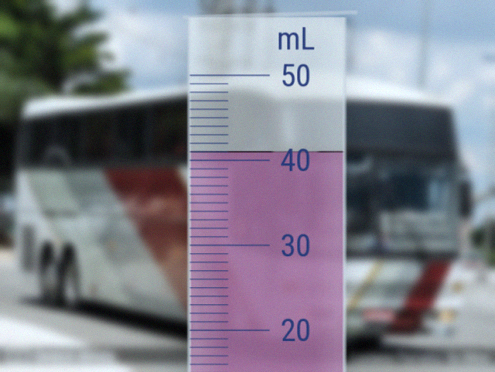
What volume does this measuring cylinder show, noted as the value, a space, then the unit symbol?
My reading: 41 mL
